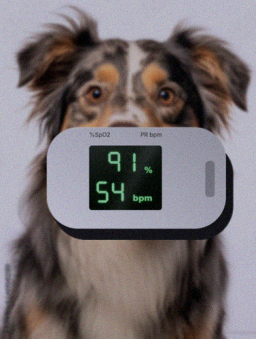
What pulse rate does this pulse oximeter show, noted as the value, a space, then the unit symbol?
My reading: 54 bpm
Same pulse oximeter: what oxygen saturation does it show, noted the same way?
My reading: 91 %
